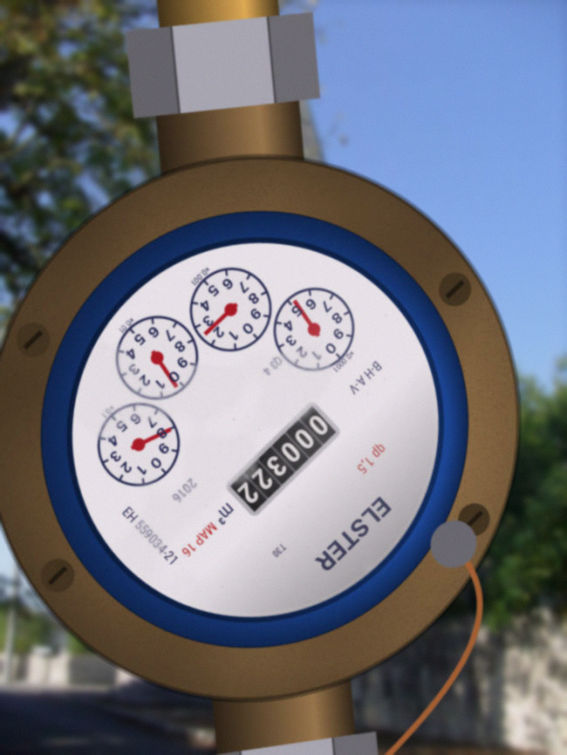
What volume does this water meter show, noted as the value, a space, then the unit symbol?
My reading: 322.8025 m³
